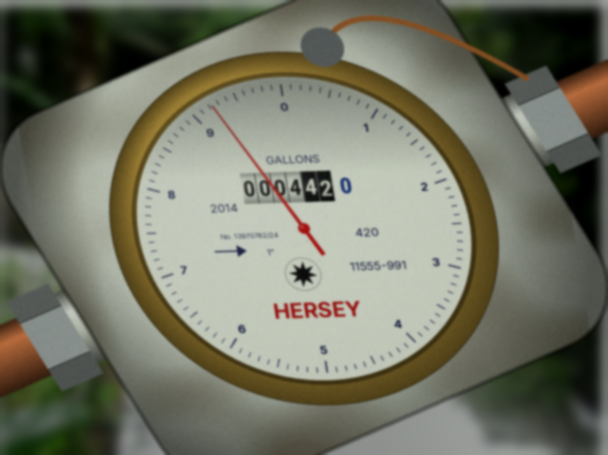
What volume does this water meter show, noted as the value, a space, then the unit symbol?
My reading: 4419.2 gal
